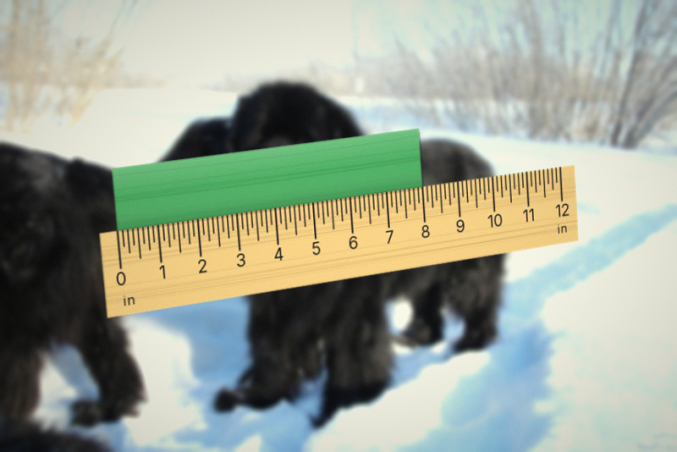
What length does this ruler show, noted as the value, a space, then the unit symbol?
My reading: 8 in
